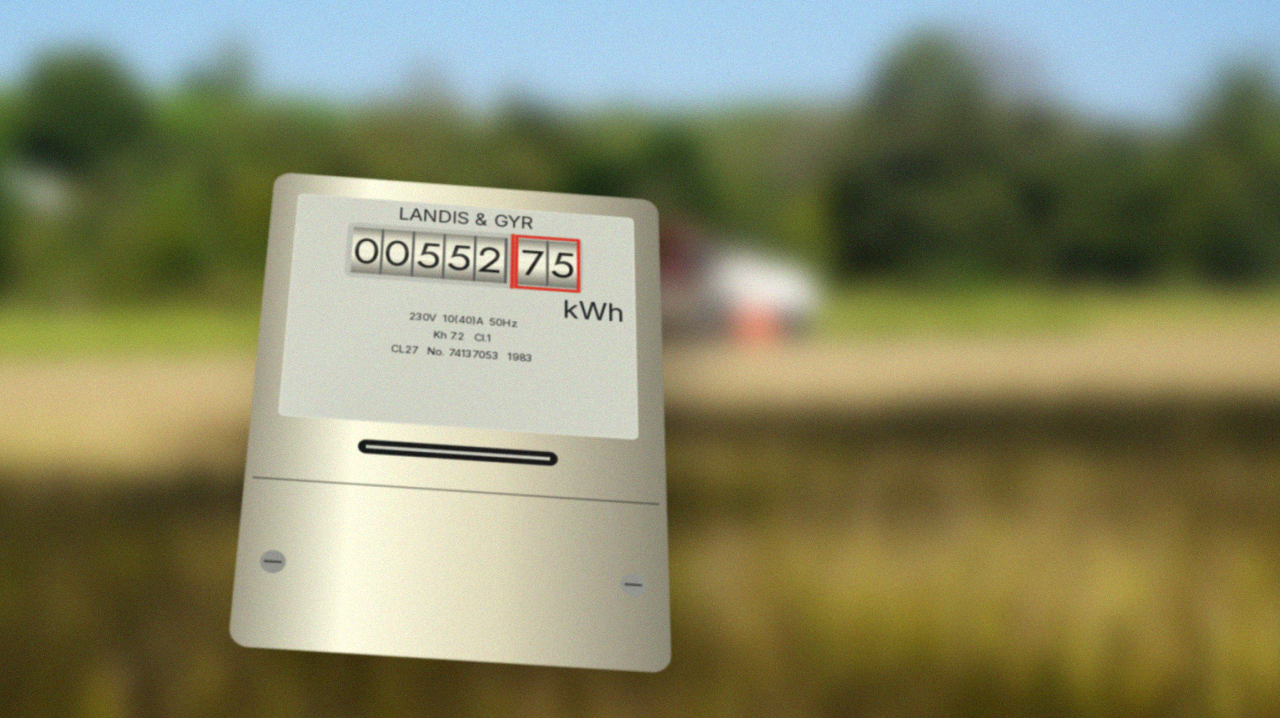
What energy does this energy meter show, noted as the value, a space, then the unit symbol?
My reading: 552.75 kWh
